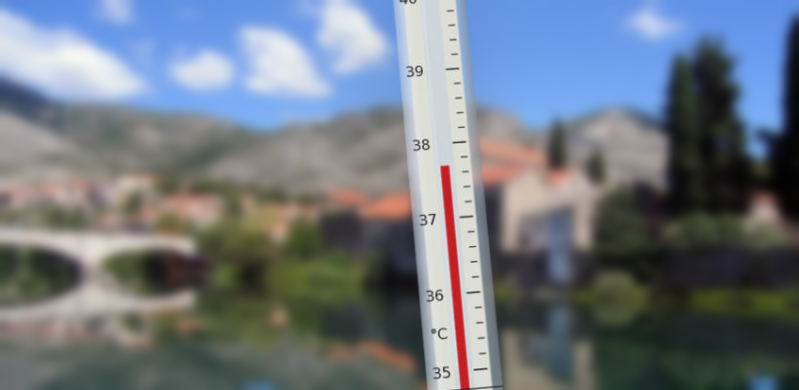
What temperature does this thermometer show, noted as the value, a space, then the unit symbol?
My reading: 37.7 °C
